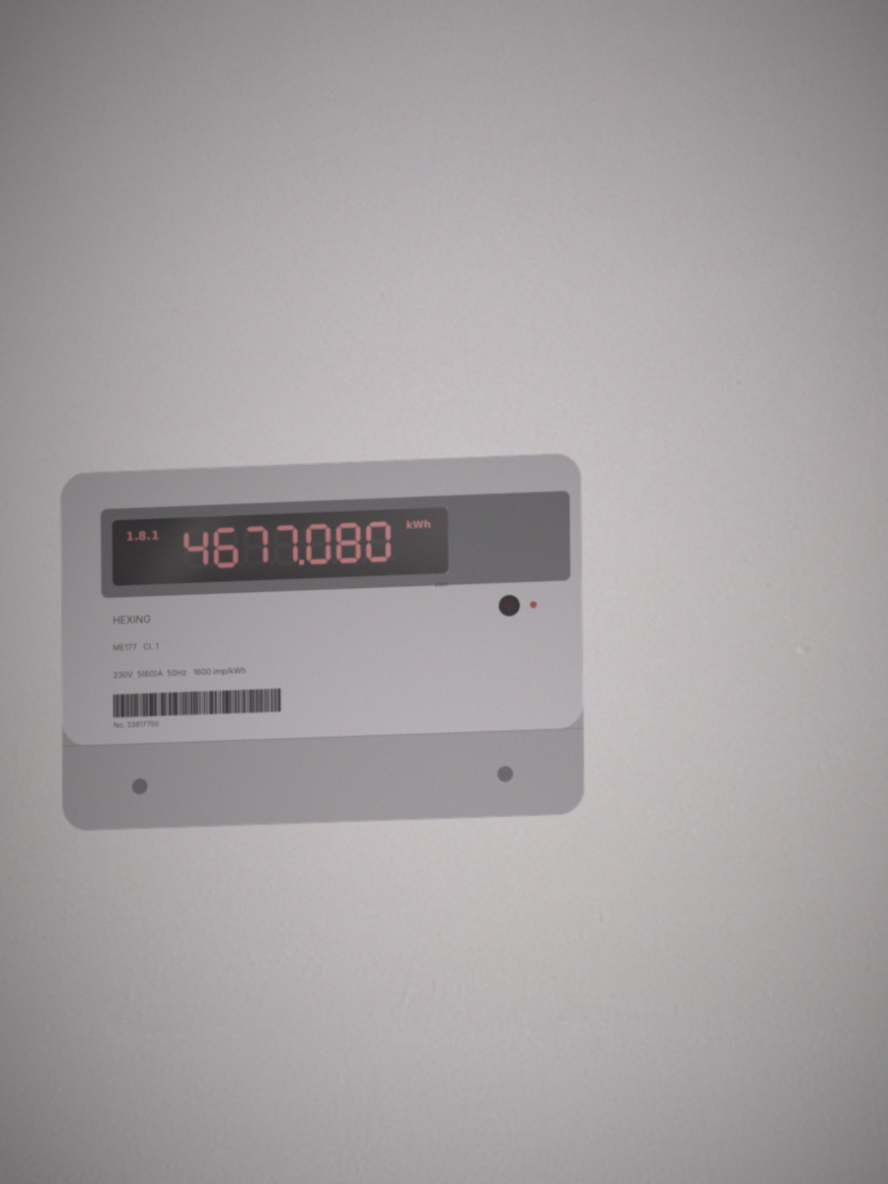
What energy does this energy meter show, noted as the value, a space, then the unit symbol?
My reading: 4677.080 kWh
